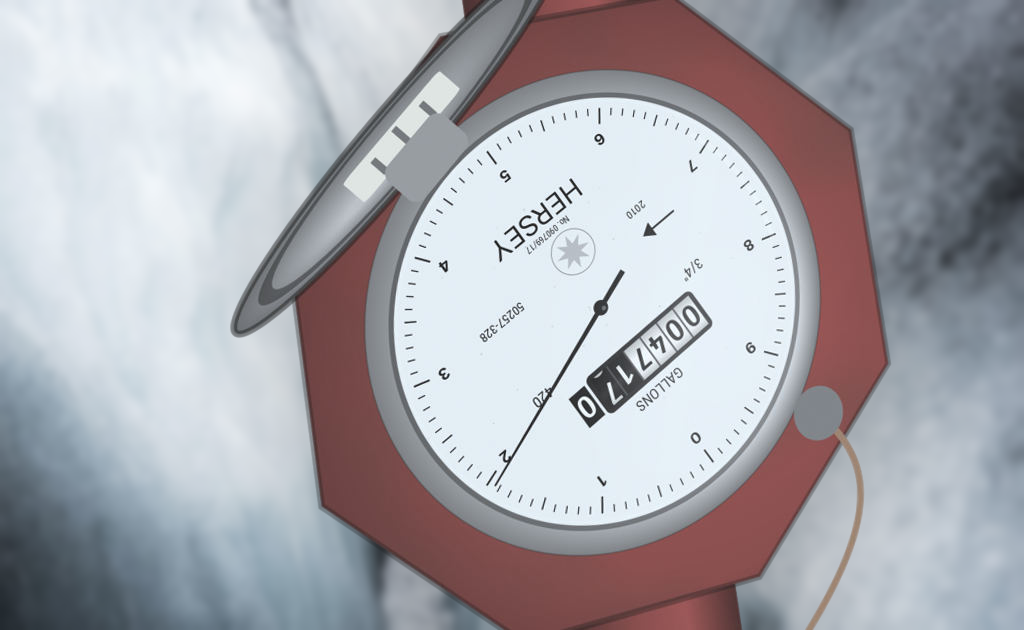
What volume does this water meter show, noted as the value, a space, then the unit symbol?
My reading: 47171.9 gal
